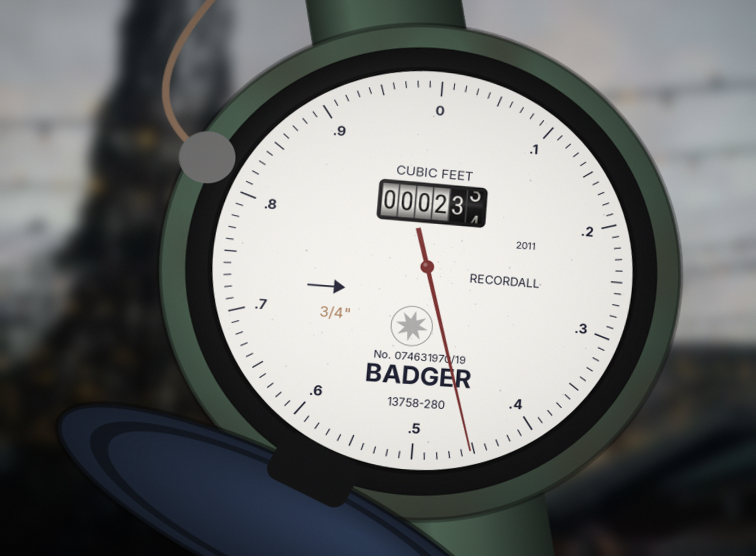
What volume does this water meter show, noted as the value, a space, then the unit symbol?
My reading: 233.45 ft³
